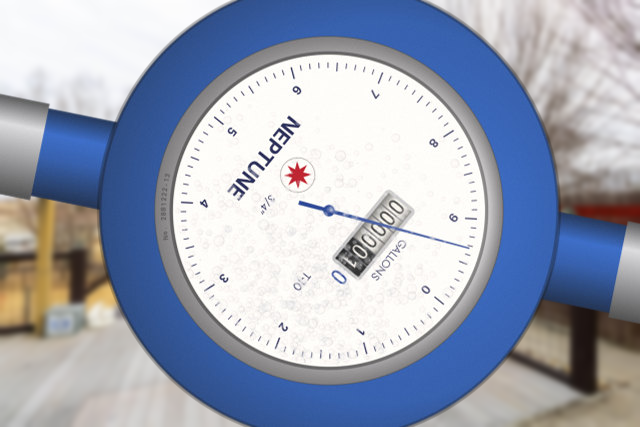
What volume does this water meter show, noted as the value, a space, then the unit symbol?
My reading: 9.3 gal
